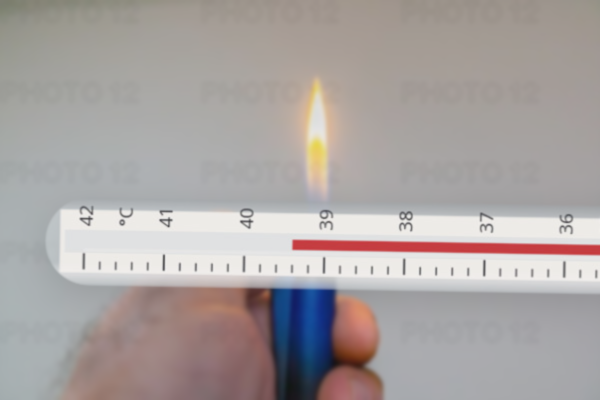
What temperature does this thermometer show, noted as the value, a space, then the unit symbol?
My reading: 39.4 °C
